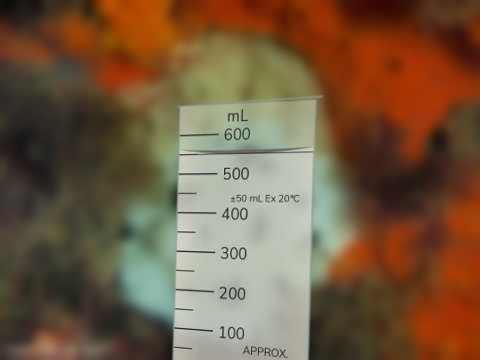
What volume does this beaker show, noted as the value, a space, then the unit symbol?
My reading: 550 mL
